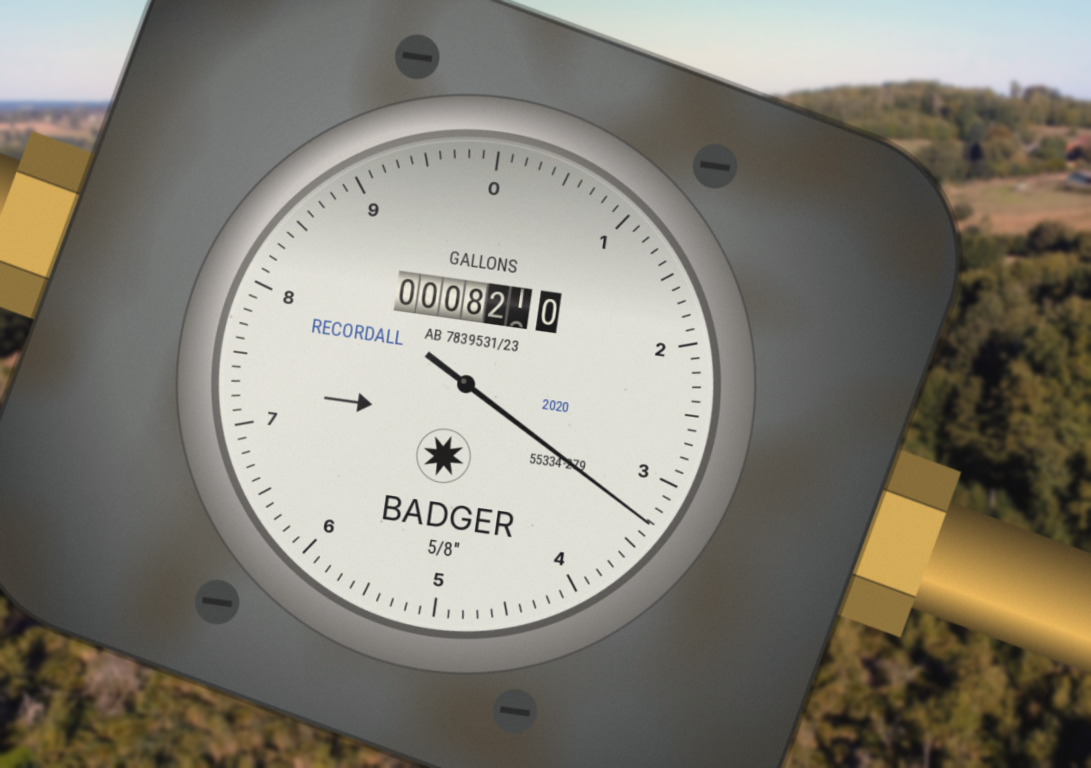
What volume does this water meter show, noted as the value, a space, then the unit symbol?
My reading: 8213.3 gal
